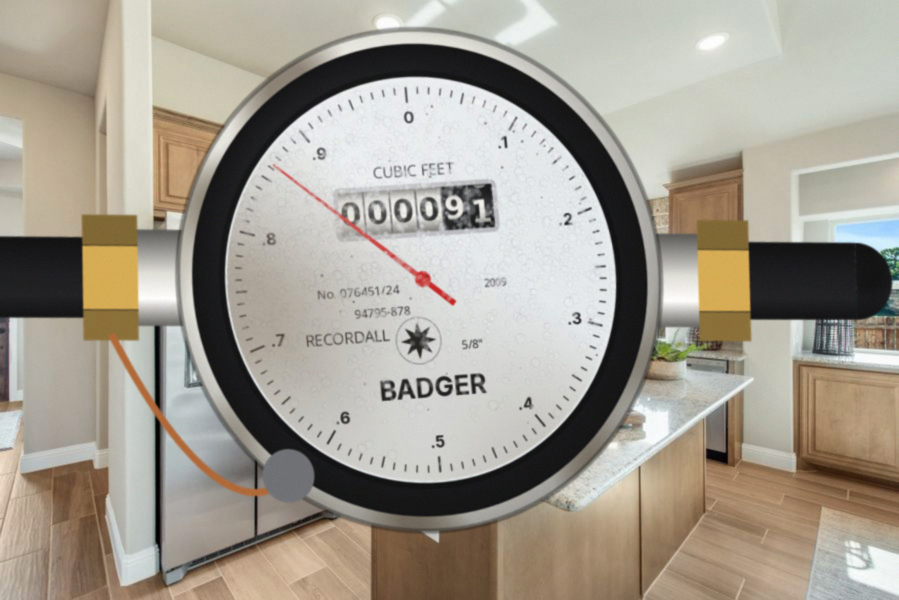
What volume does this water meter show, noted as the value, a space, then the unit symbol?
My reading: 90.86 ft³
